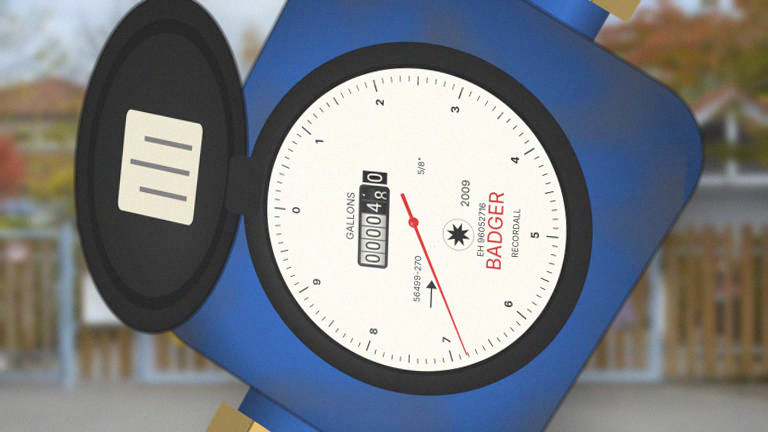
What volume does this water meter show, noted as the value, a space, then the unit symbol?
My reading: 476.8 gal
